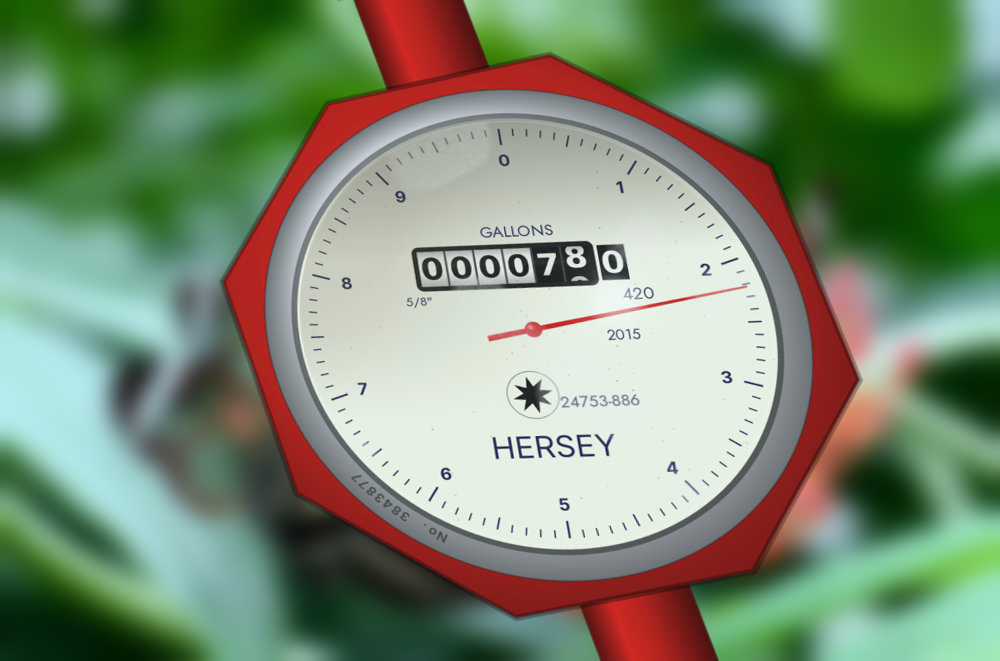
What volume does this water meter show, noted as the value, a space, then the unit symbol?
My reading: 782.2 gal
